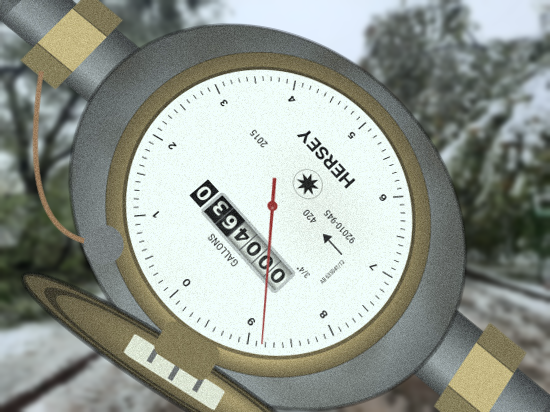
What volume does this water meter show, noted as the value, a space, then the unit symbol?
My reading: 4628.8 gal
